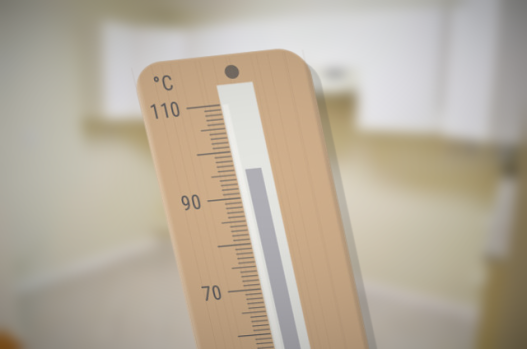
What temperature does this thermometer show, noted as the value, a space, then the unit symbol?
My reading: 96 °C
